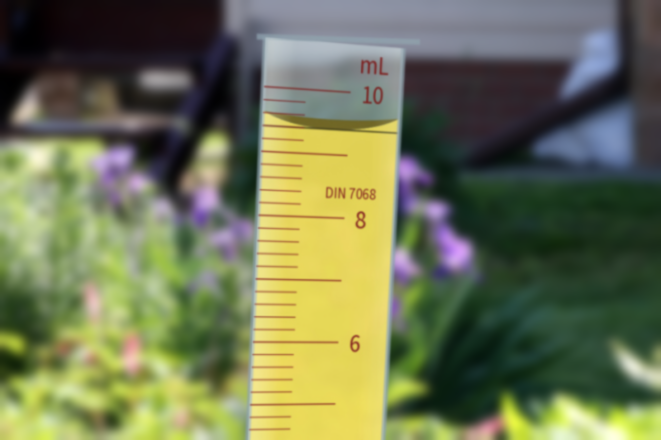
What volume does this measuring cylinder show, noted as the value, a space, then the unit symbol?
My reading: 9.4 mL
